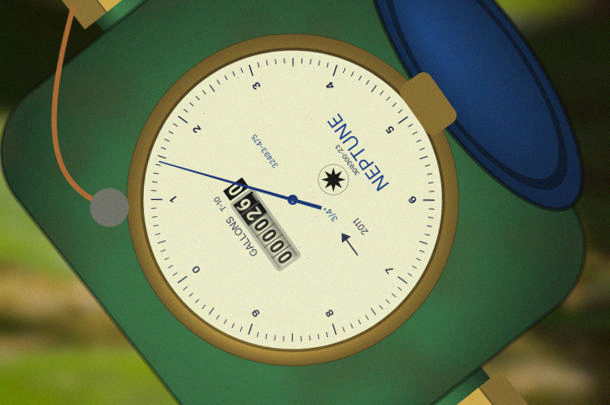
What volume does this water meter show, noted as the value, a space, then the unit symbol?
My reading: 261.4 gal
